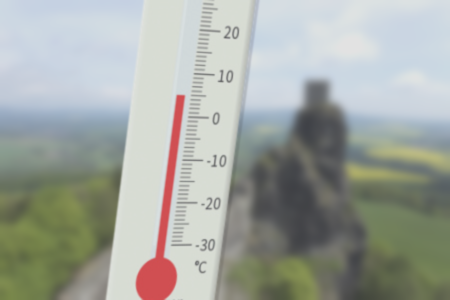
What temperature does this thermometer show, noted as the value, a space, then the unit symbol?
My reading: 5 °C
